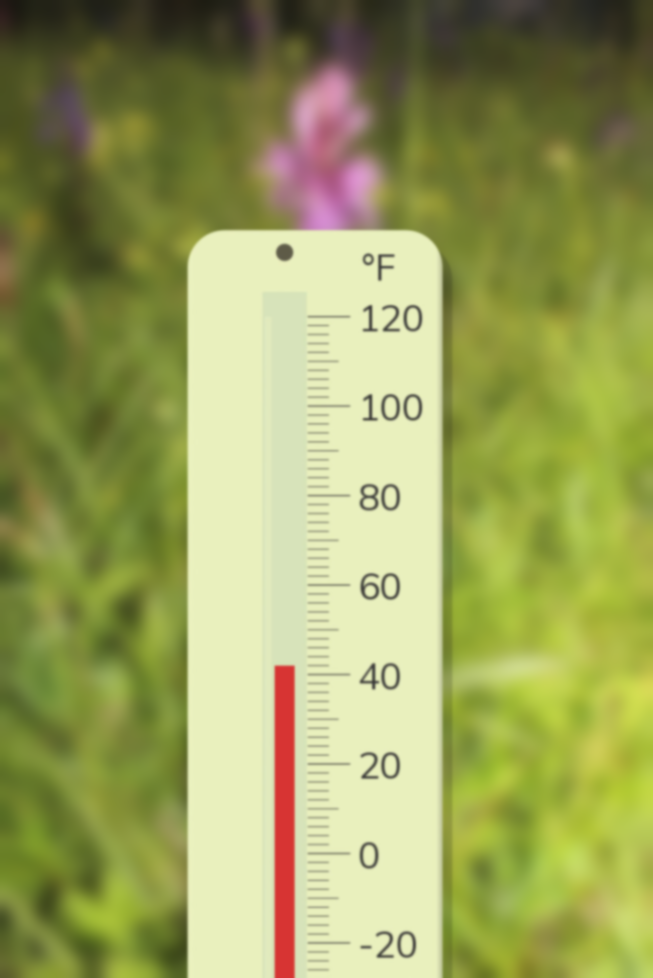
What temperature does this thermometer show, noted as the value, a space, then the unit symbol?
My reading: 42 °F
